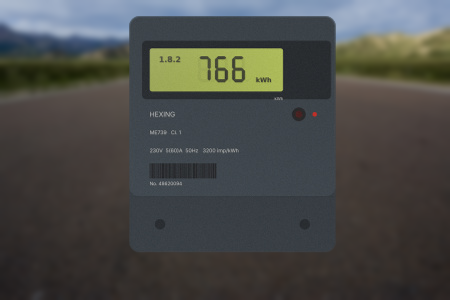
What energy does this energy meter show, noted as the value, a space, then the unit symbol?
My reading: 766 kWh
